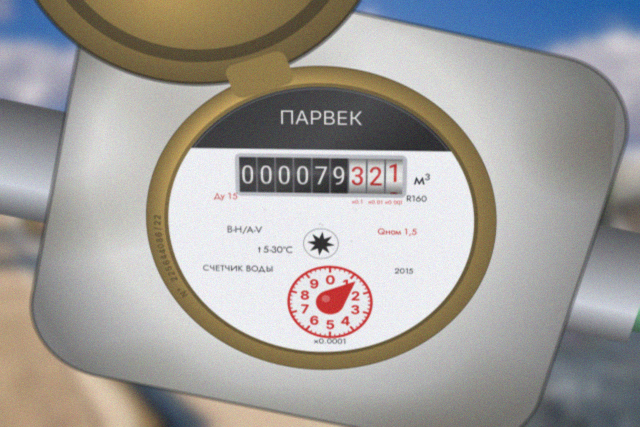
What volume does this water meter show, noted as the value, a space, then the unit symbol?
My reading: 79.3211 m³
